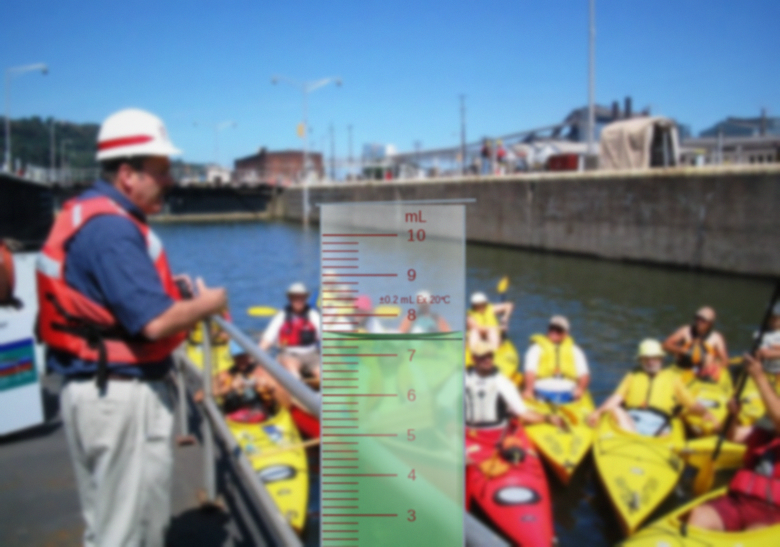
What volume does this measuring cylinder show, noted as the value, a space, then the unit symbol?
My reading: 7.4 mL
